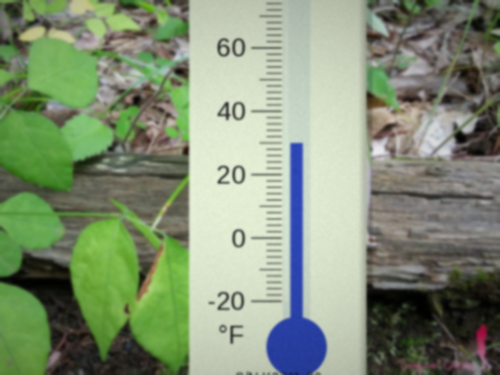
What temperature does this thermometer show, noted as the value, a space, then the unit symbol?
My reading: 30 °F
